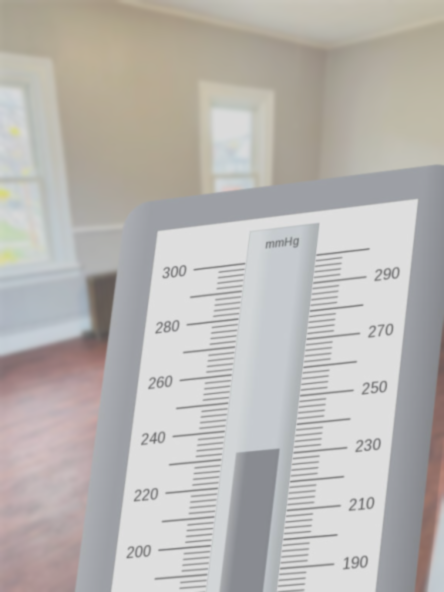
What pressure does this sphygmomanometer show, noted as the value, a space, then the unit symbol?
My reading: 232 mmHg
